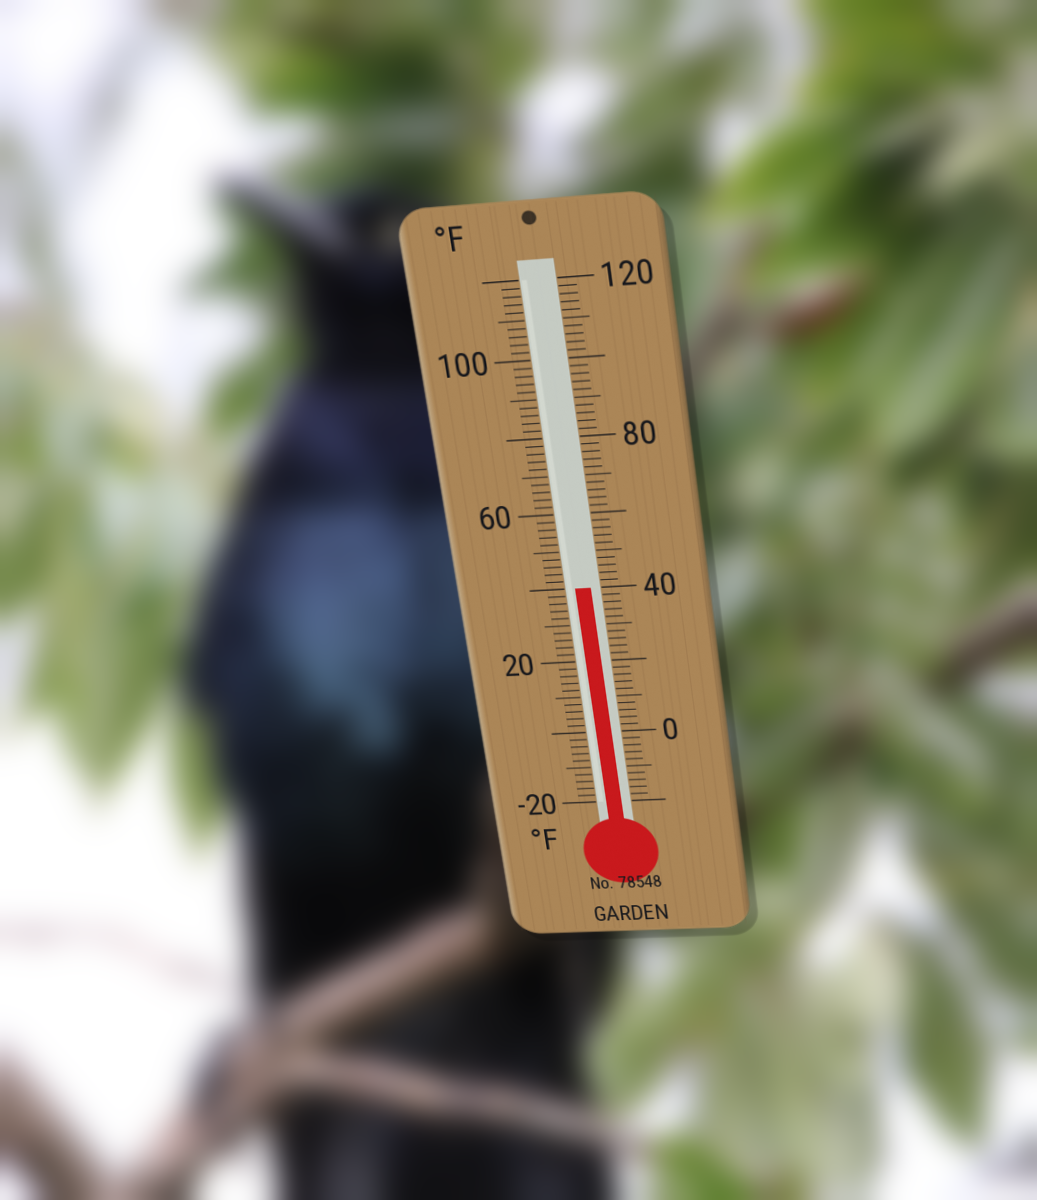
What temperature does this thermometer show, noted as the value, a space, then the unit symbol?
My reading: 40 °F
